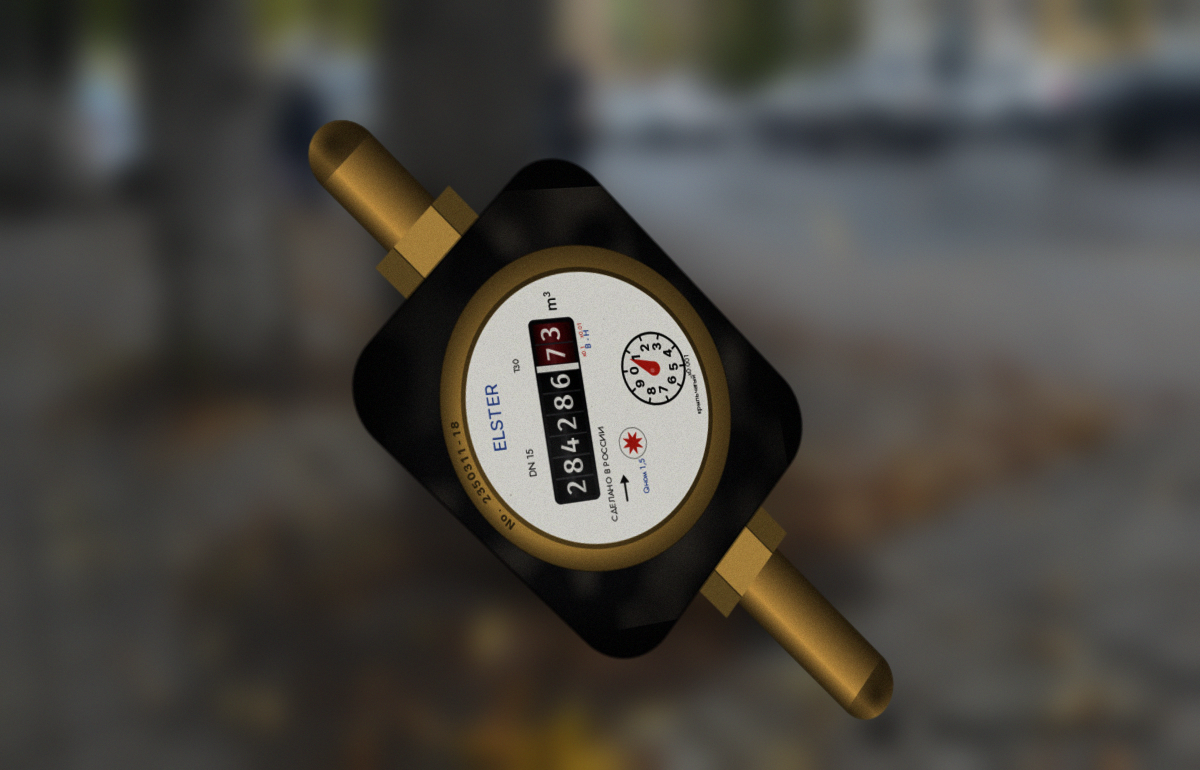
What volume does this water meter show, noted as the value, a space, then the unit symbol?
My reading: 284286.730 m³
